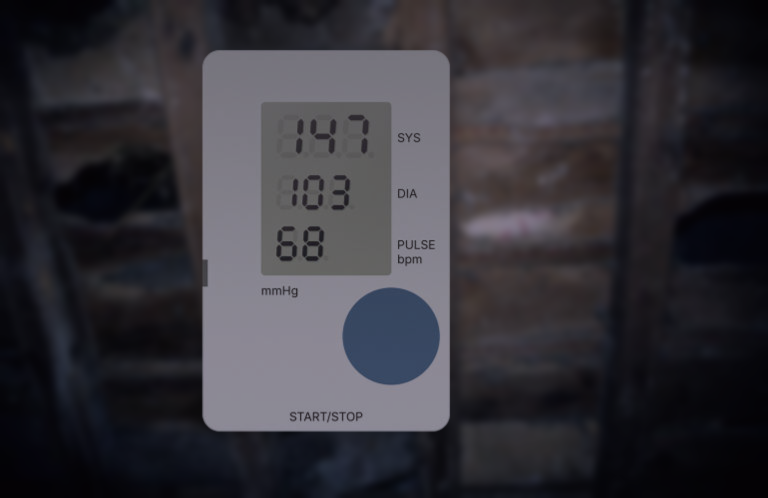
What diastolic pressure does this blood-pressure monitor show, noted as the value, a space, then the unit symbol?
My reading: 103 mmHg
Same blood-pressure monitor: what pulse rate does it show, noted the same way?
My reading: 68 bpm
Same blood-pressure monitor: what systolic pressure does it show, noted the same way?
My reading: 147 mmHg
